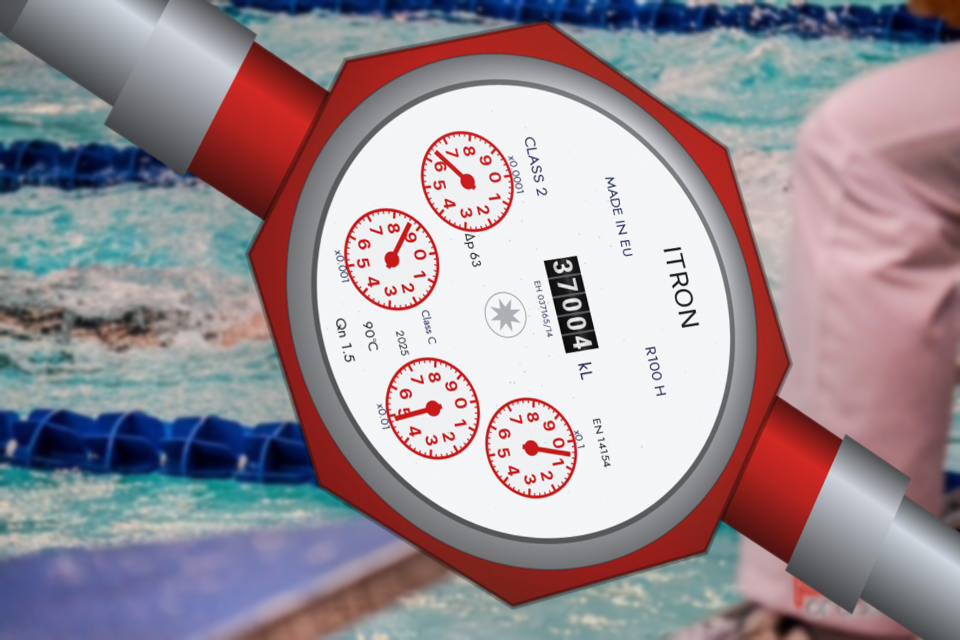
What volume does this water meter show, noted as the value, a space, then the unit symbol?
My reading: 37004.0486 kL
